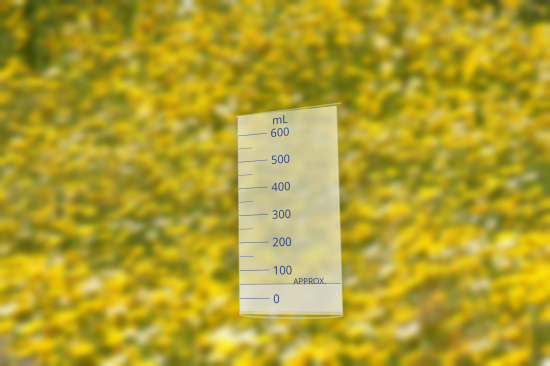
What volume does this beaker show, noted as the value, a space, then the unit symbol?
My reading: 50 mL
